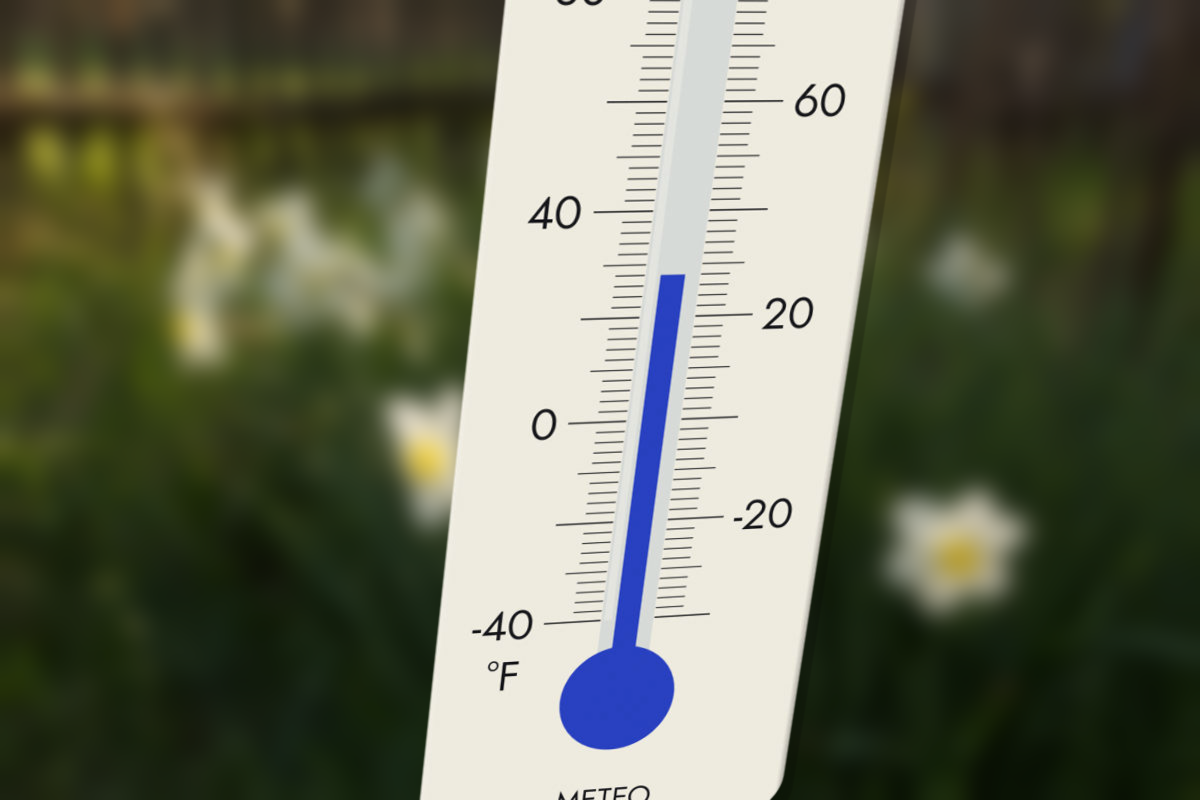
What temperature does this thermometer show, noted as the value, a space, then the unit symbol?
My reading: 28 °F
